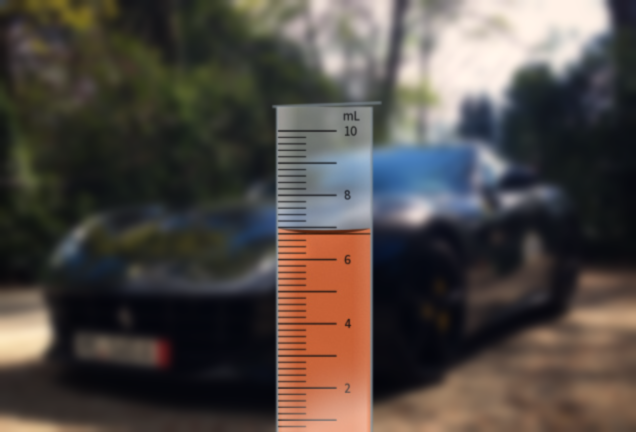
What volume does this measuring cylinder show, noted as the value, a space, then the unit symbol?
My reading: 6.8 mL
